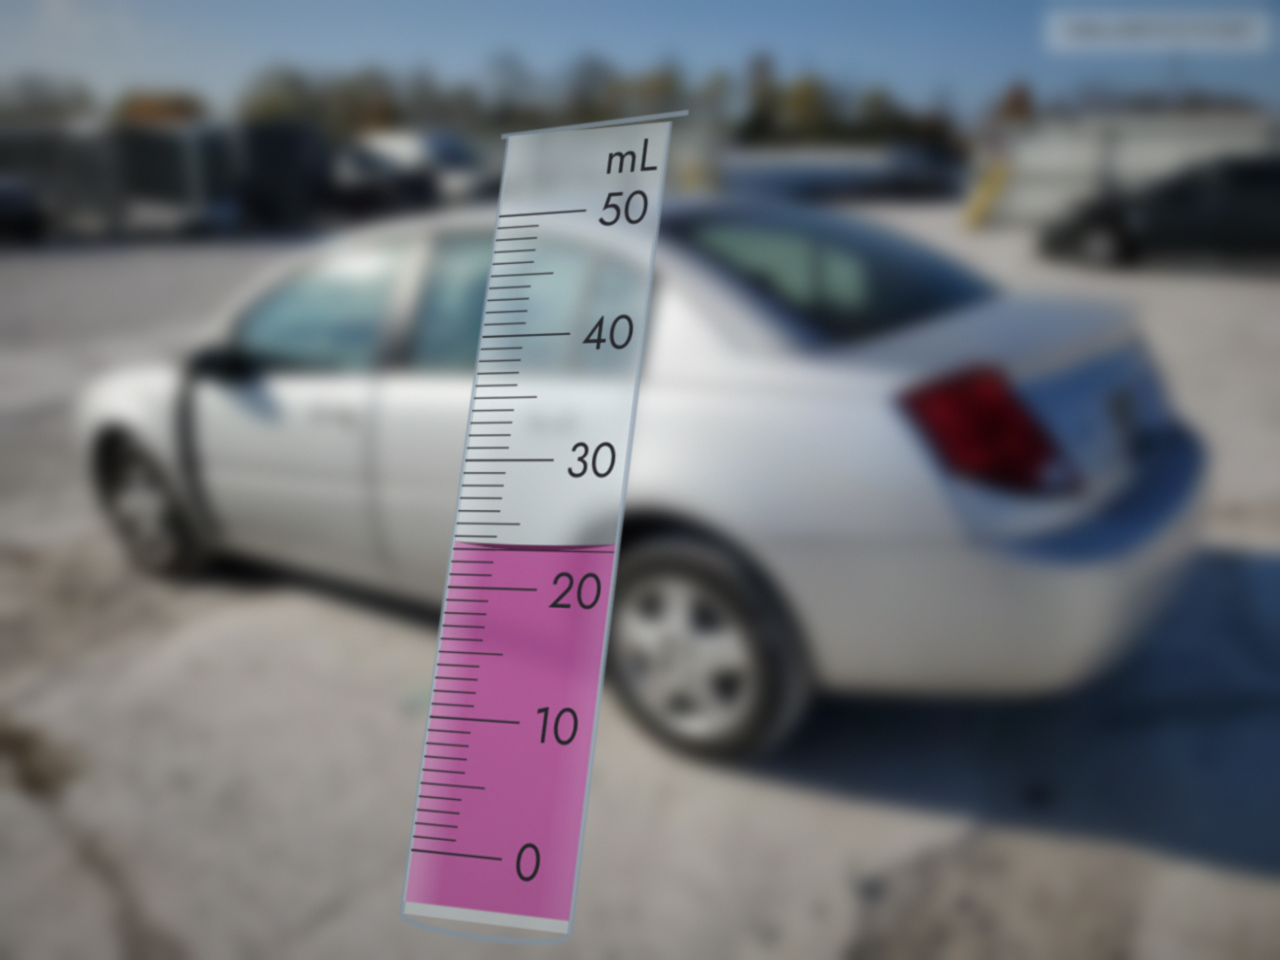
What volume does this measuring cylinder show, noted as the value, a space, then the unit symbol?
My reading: 23 mL
